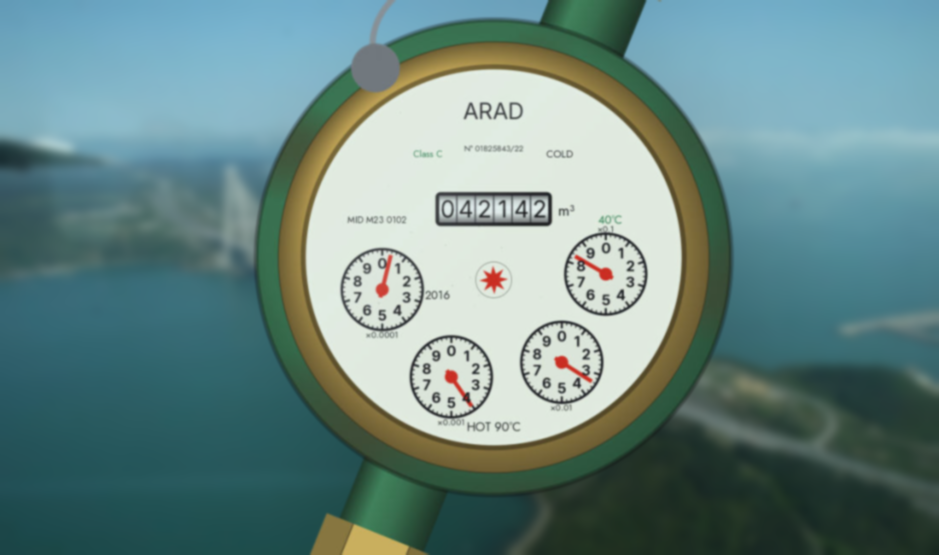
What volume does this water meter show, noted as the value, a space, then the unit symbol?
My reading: 42142.8340 m³
